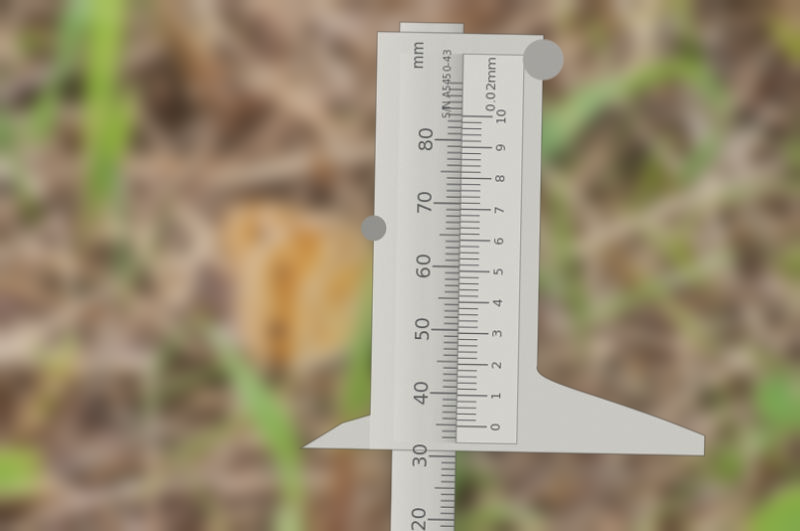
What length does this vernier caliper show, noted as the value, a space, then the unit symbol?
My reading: 34.8 mm
